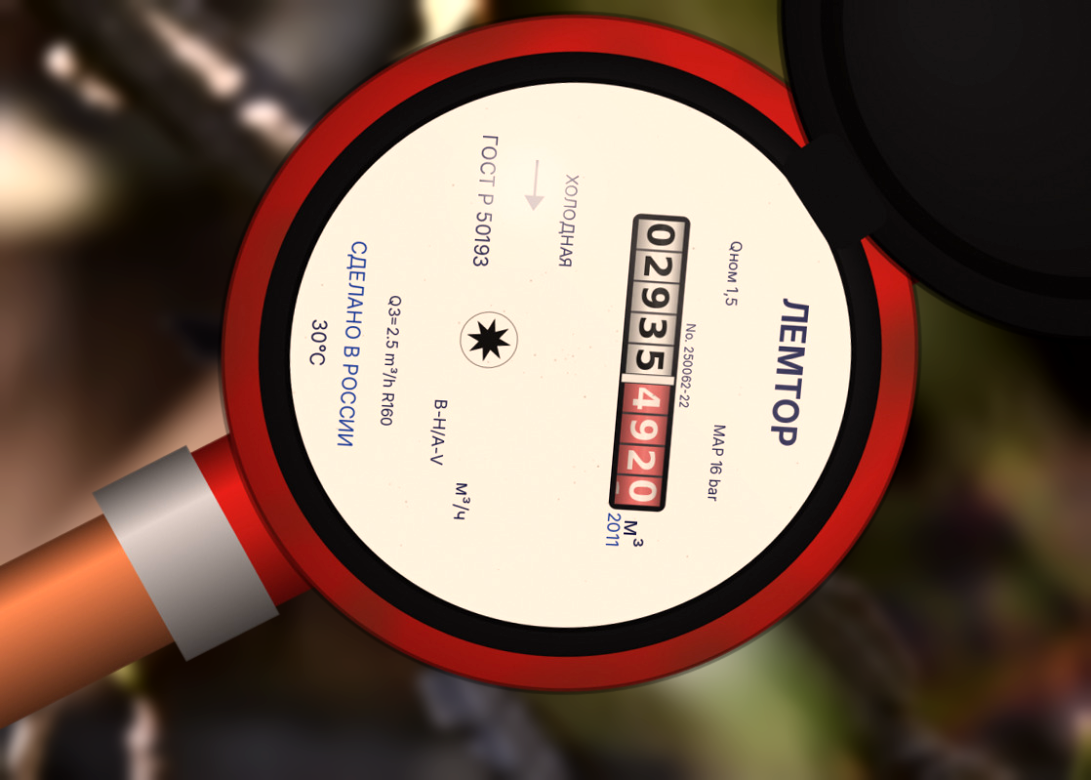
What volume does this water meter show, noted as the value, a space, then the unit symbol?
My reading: 2935.4920 m³
